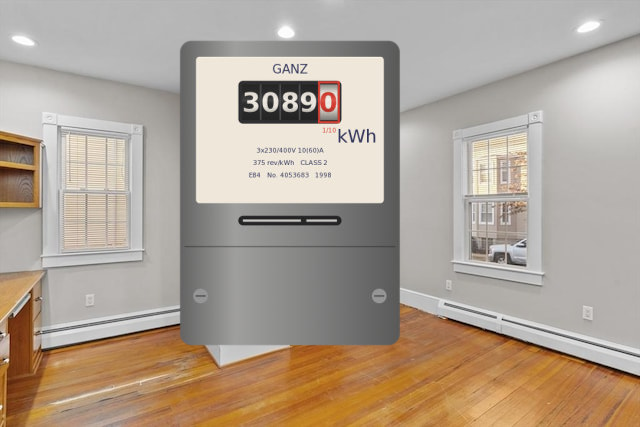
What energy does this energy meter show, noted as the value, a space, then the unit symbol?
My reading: 3089.0 kWh
